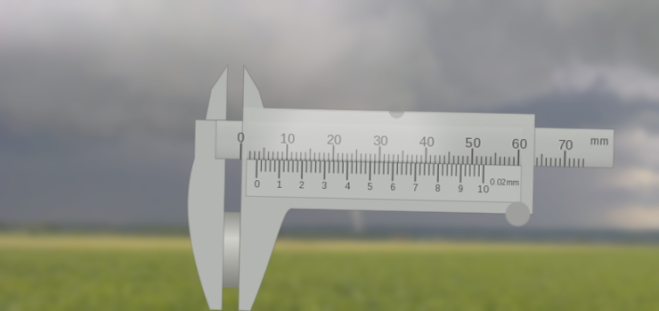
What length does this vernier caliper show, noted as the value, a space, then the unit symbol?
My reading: 3.5 mm
